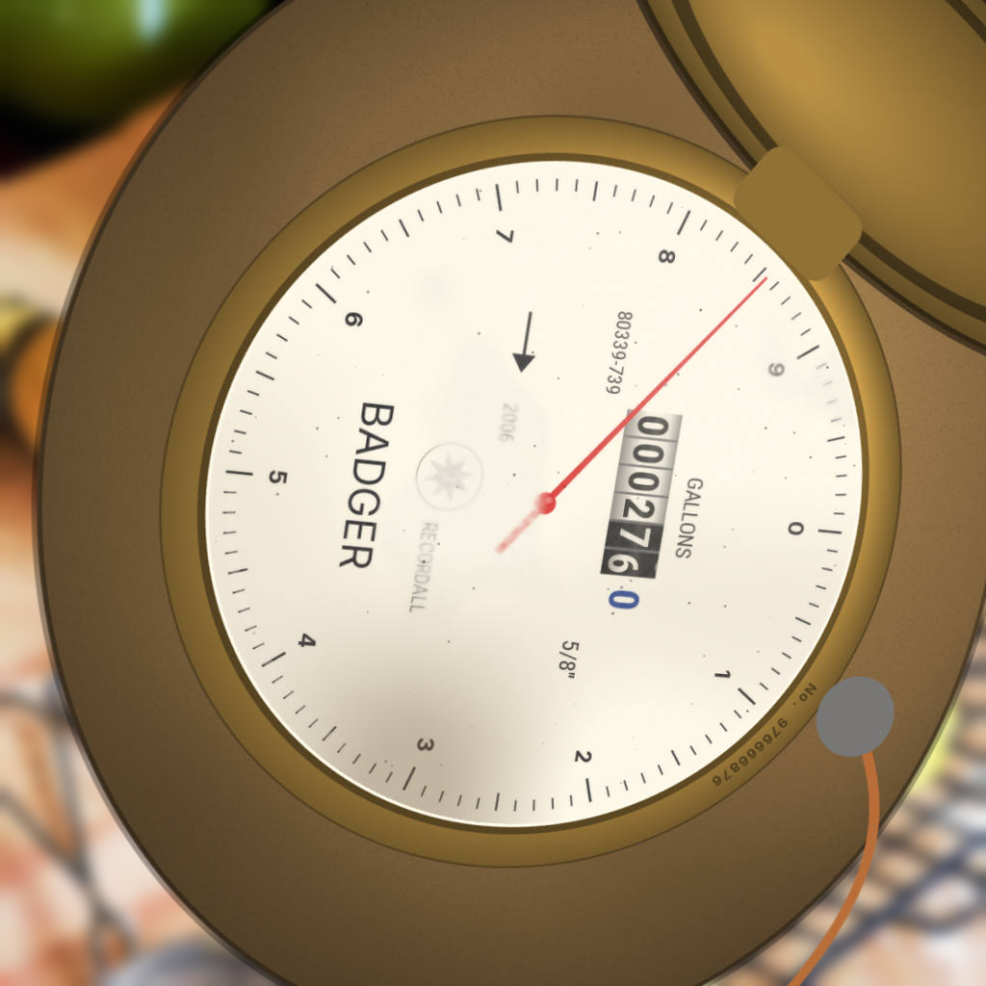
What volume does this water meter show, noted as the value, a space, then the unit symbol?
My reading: 2758.5 gal
